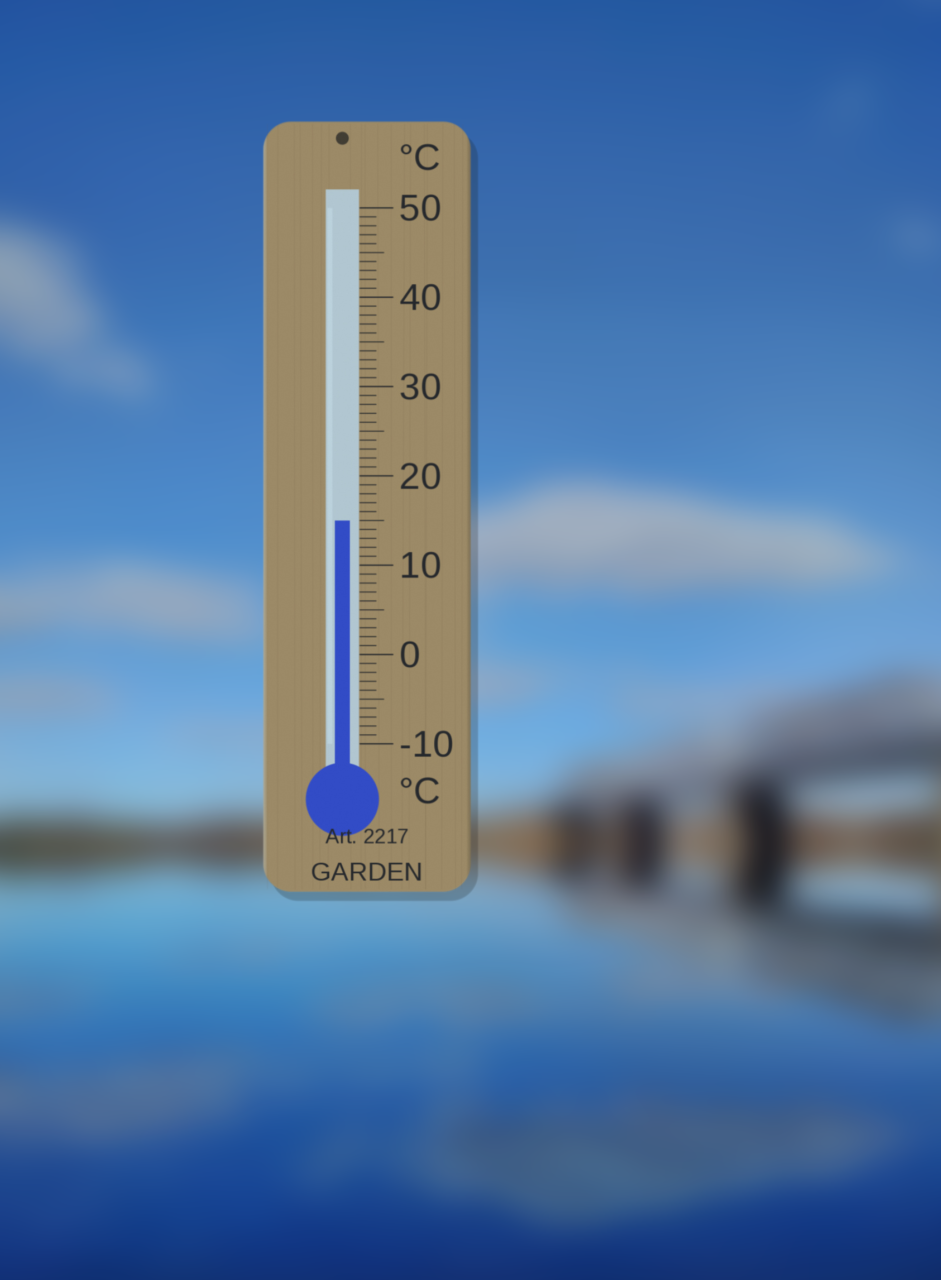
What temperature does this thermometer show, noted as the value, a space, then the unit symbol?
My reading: 15 °C
